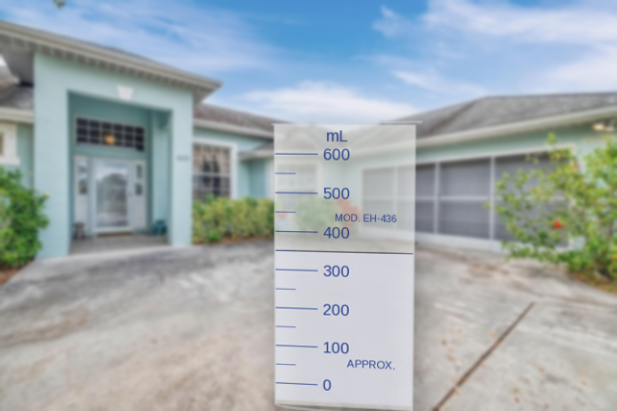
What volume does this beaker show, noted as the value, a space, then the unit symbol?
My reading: 350 mL
